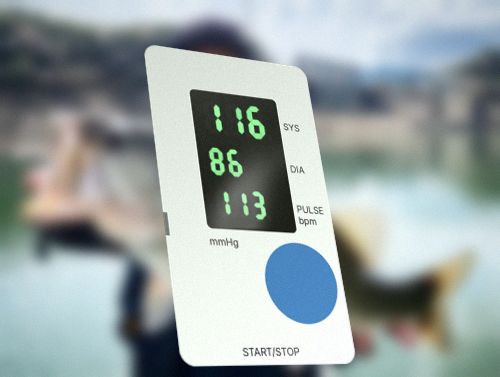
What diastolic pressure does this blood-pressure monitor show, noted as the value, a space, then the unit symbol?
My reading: 86 mmHg
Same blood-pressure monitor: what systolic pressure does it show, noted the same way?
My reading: 116 mmHg
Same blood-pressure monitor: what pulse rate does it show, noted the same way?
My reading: 113 bpm
